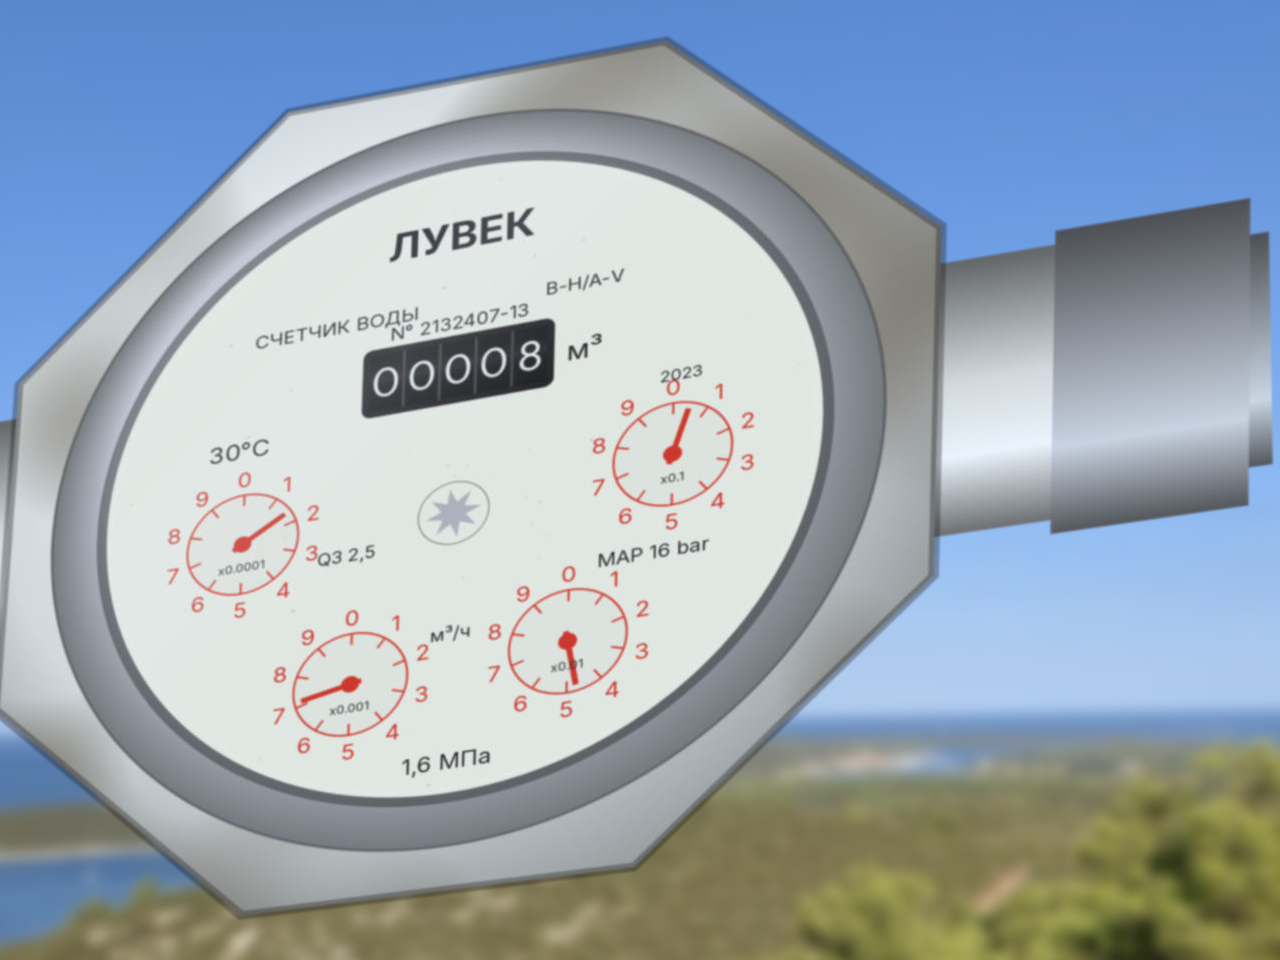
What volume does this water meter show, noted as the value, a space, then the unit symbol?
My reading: 8.0471 m³
